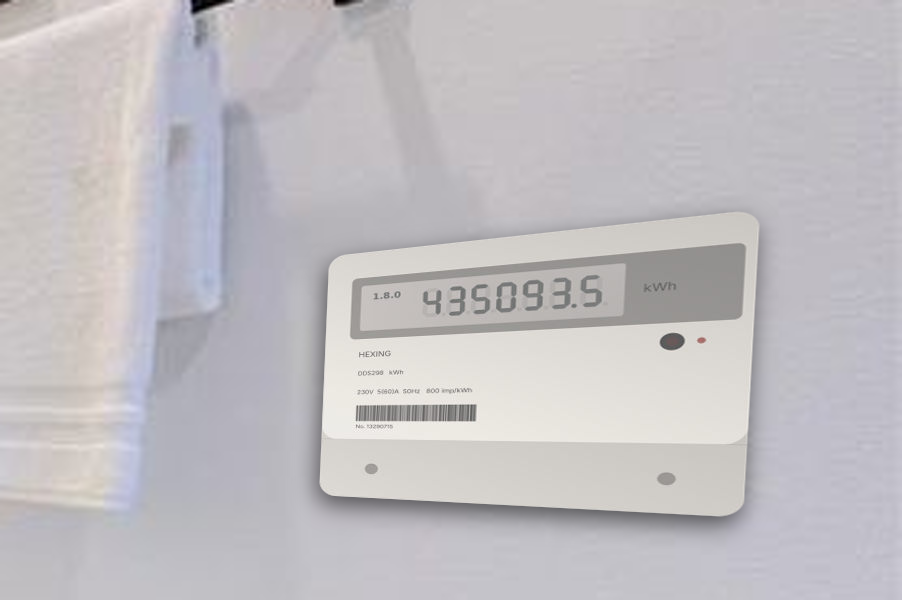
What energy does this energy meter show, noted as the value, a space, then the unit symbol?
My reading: 435093.5 kWh
